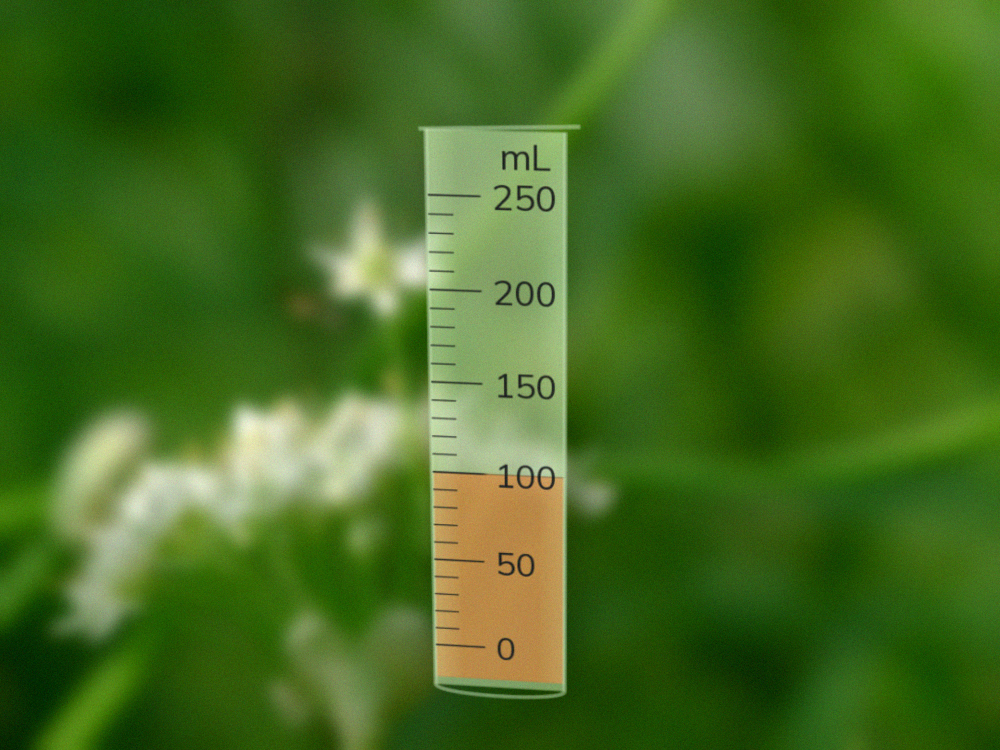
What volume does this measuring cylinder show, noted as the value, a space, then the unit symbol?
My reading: 100 mL
